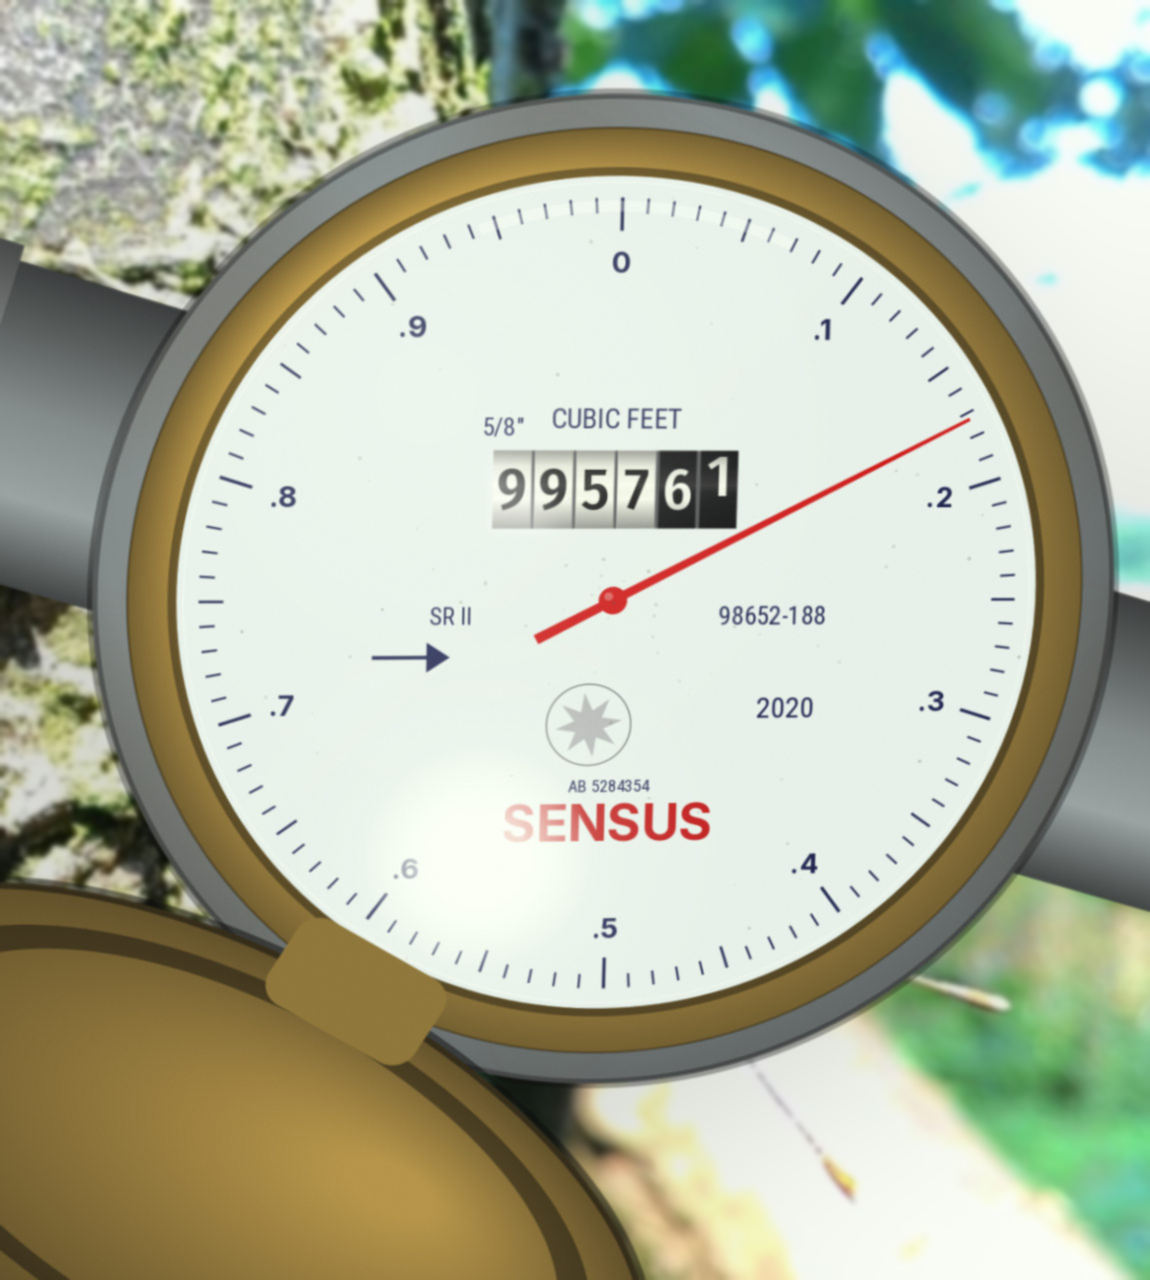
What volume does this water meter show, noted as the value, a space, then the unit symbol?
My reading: 995761.17 ft³
